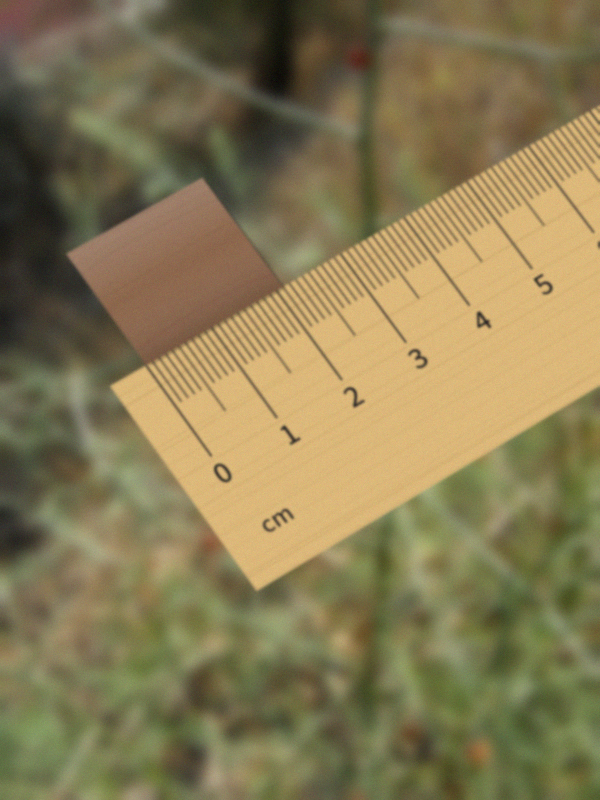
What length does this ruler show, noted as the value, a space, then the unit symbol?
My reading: 2.1 cm
